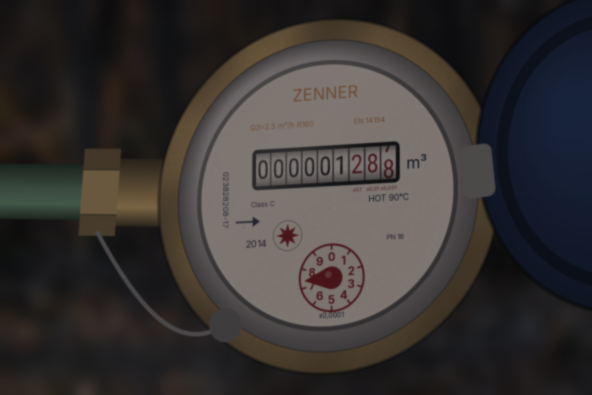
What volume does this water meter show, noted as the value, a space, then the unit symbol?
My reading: 1.2877 m³
